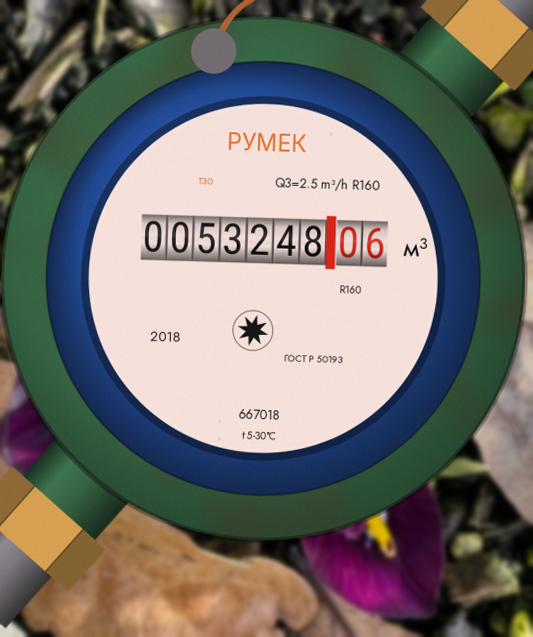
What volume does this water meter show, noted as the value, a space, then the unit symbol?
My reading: 53248.06 m³
